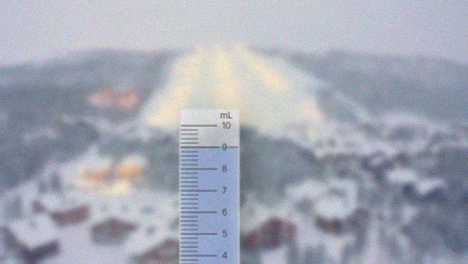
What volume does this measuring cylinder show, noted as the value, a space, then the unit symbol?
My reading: 9 mL
